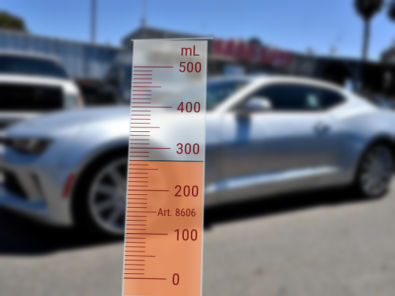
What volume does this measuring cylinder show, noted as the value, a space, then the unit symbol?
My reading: 270 mL
